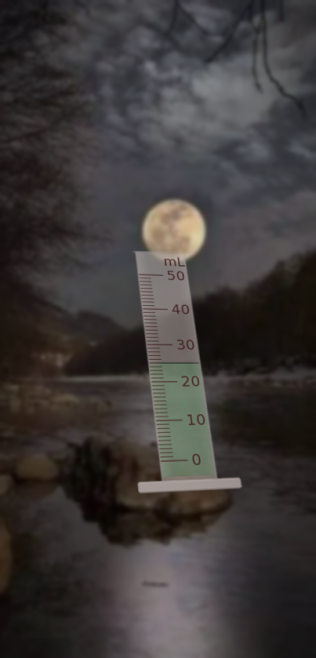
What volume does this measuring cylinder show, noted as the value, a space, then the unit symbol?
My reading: 25 mL
